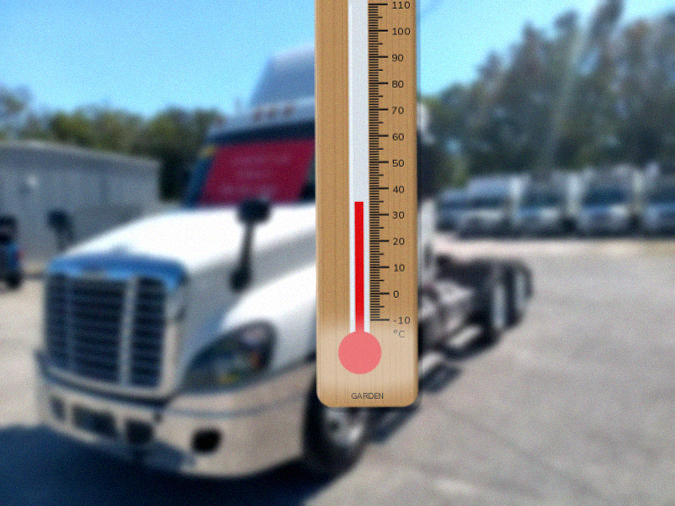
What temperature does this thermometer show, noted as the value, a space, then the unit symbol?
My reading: 35 °C
